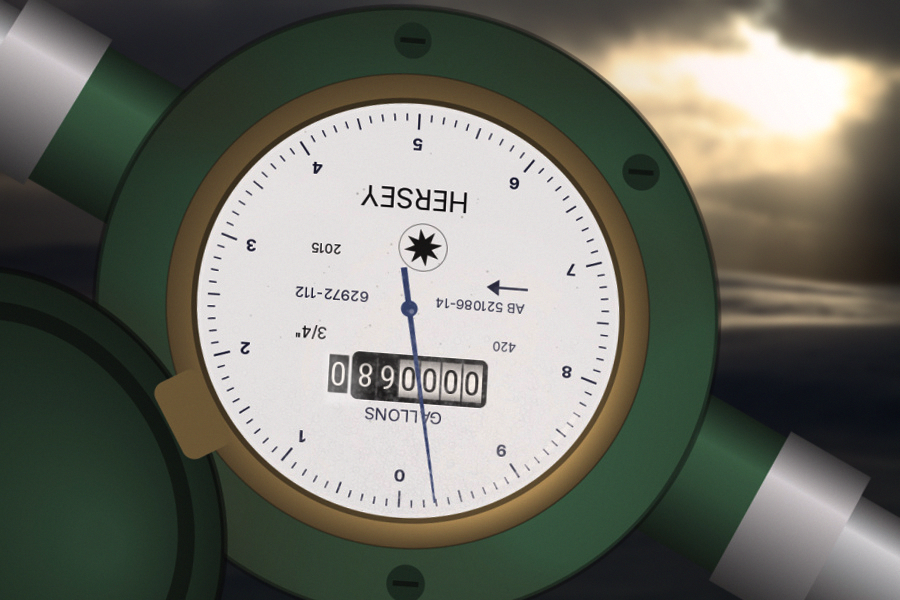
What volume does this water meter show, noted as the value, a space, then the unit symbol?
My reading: 679.7 gal
